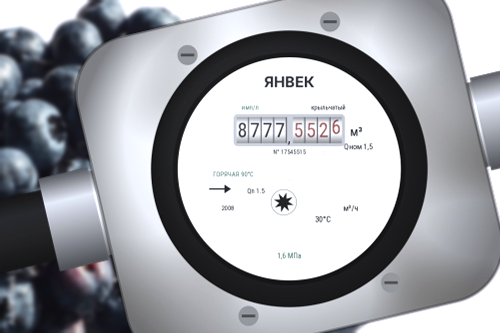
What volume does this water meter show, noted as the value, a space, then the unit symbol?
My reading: 8777.5526 m³
